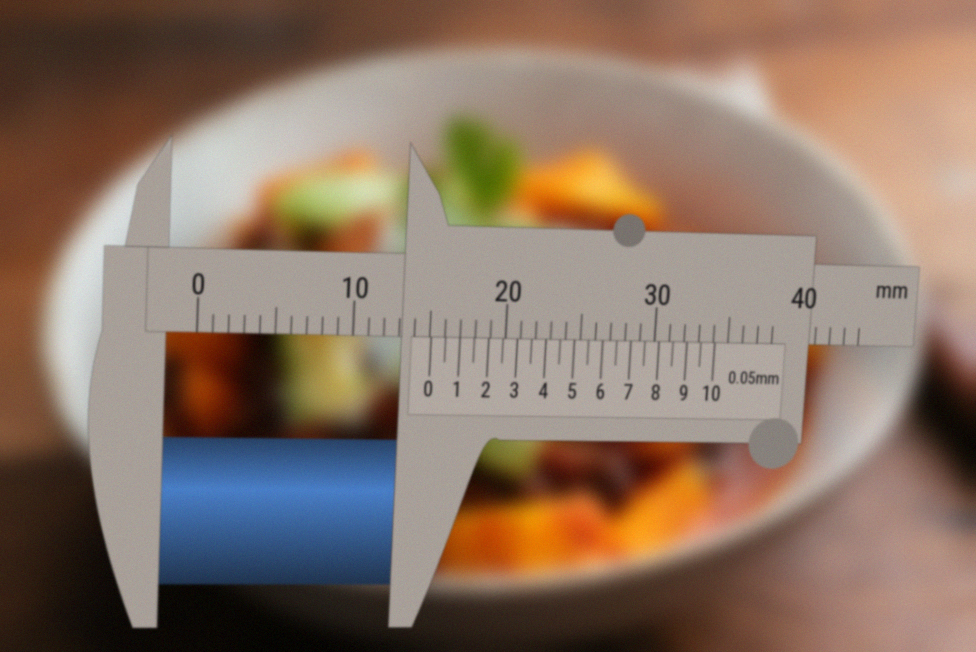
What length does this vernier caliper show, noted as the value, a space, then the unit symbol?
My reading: 15.1 mm
